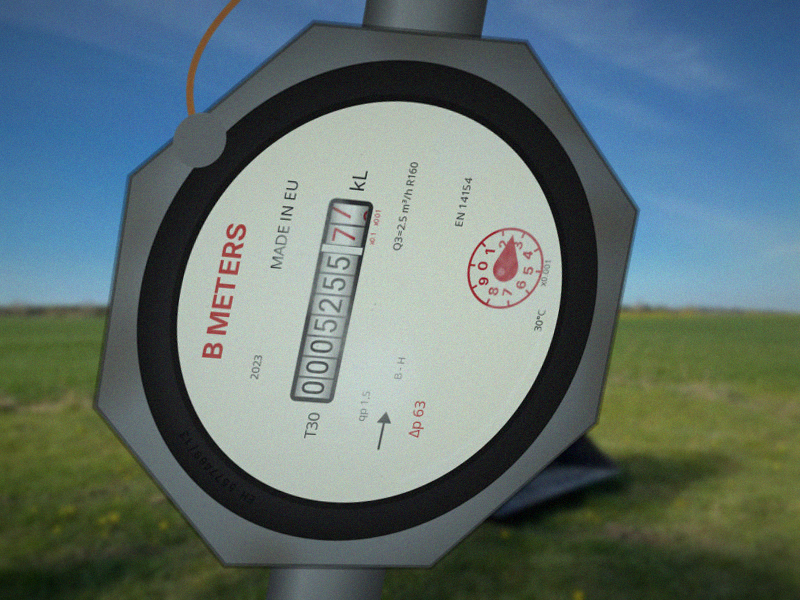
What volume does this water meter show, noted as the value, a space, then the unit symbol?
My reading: 5255.772 kL
